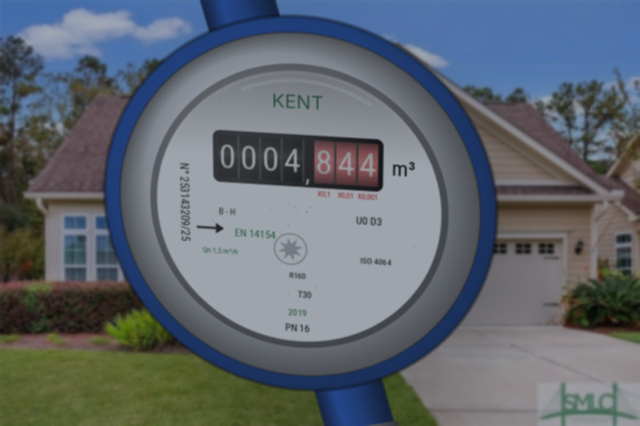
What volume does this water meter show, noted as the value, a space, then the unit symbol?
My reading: 4.844 m³
